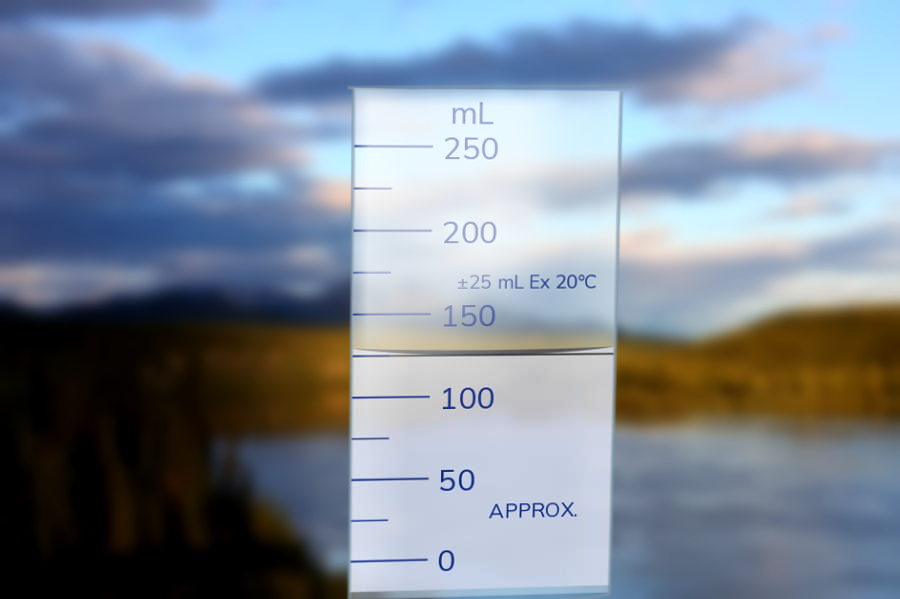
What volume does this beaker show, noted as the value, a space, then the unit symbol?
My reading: 125 mL
